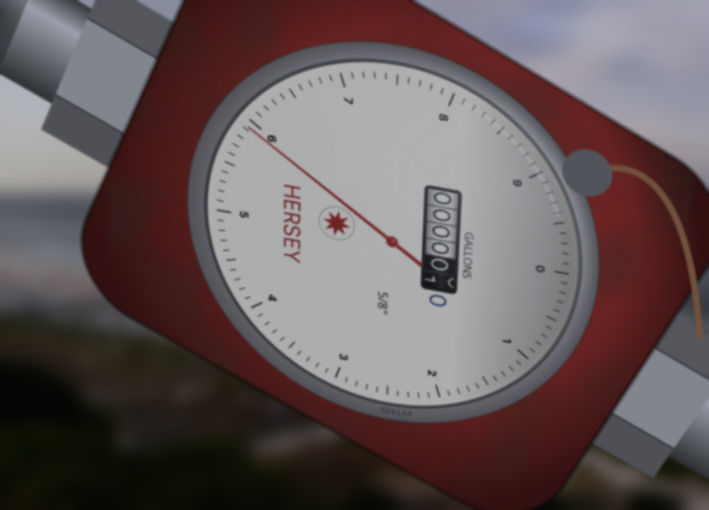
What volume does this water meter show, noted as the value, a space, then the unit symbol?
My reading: 5.9 gal
